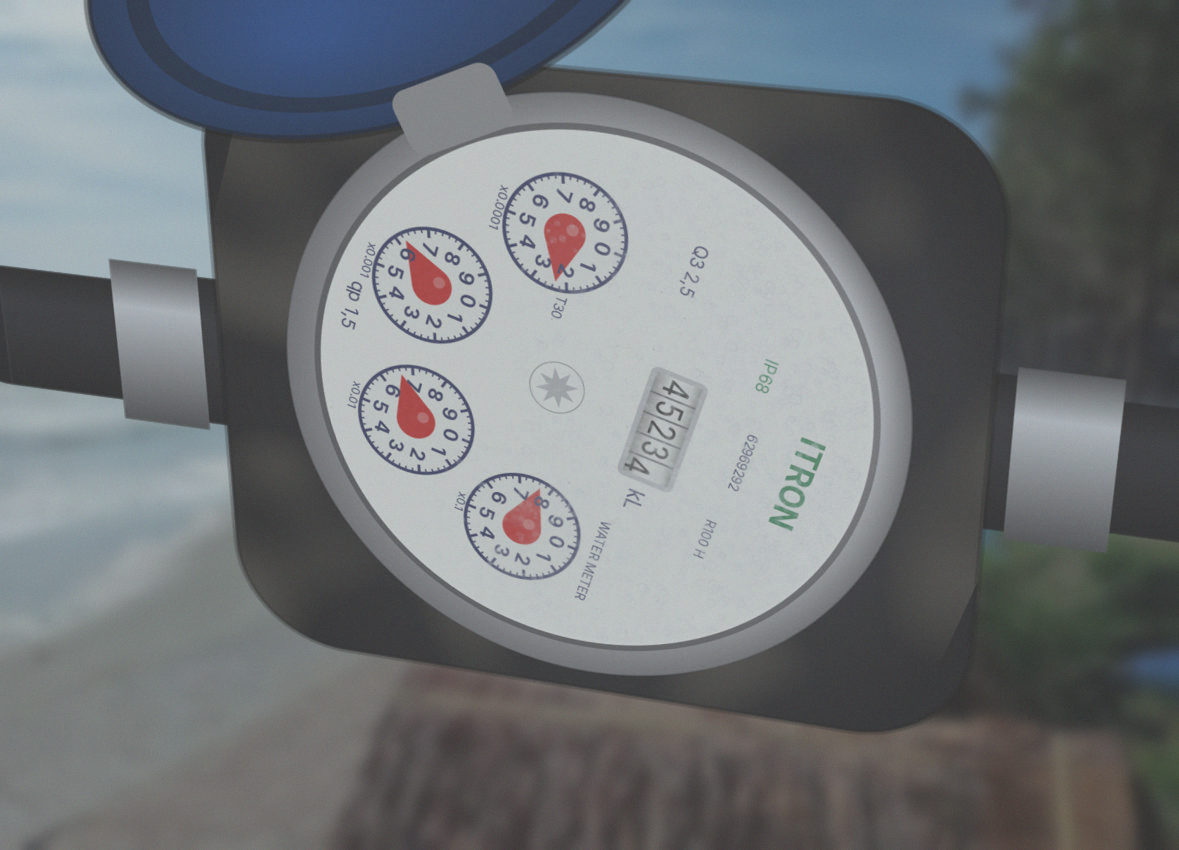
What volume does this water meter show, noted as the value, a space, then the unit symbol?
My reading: 45233.7662 kL
